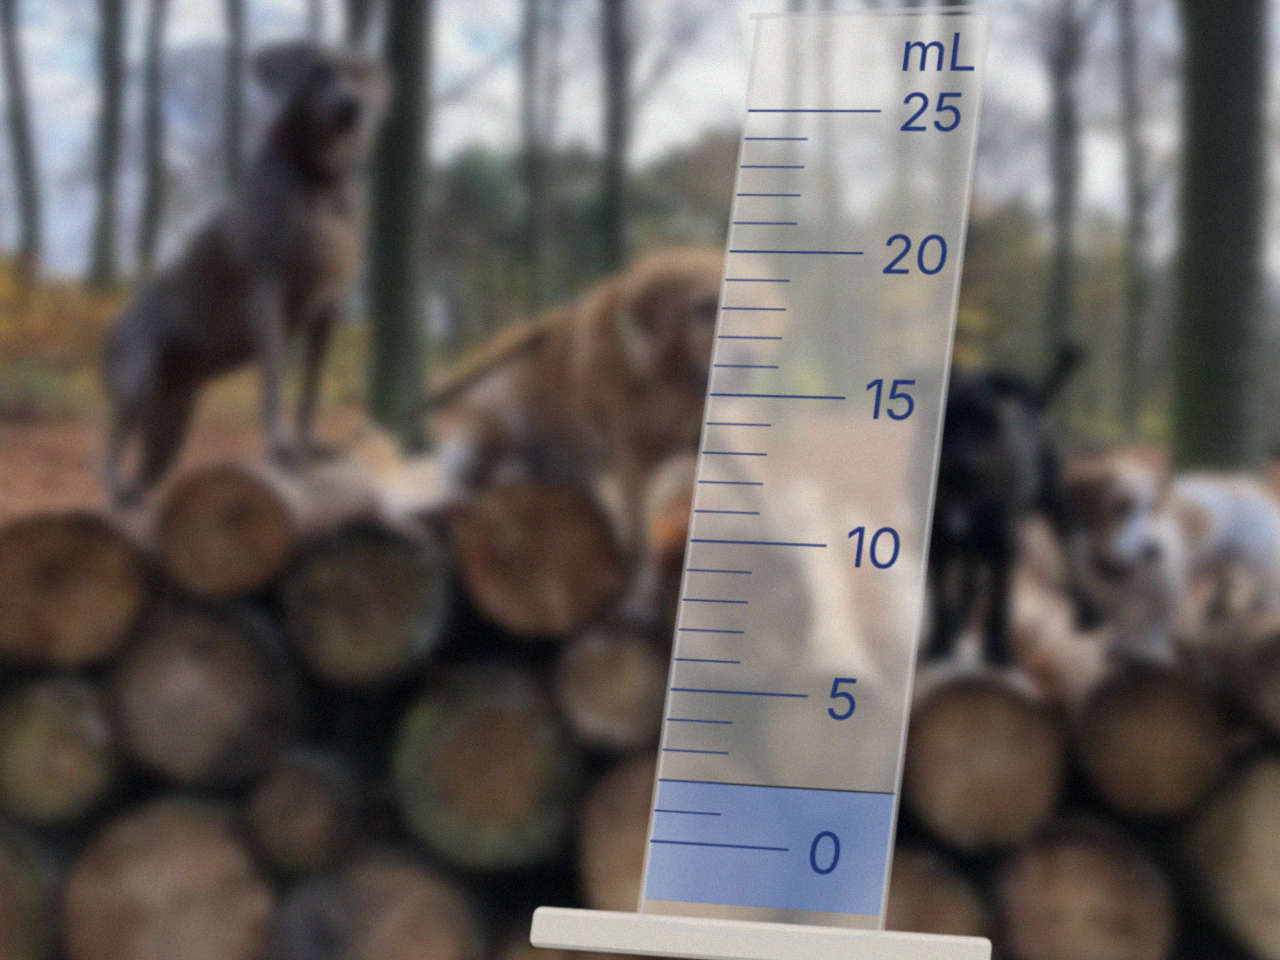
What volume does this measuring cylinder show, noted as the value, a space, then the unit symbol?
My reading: 2 mL
